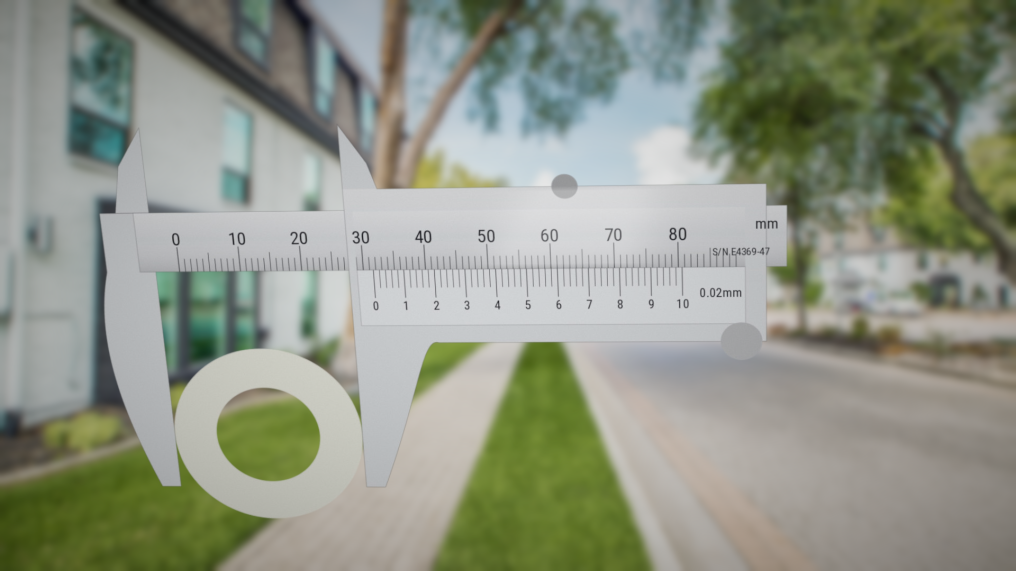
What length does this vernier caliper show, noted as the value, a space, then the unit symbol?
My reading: 31.6 mm
